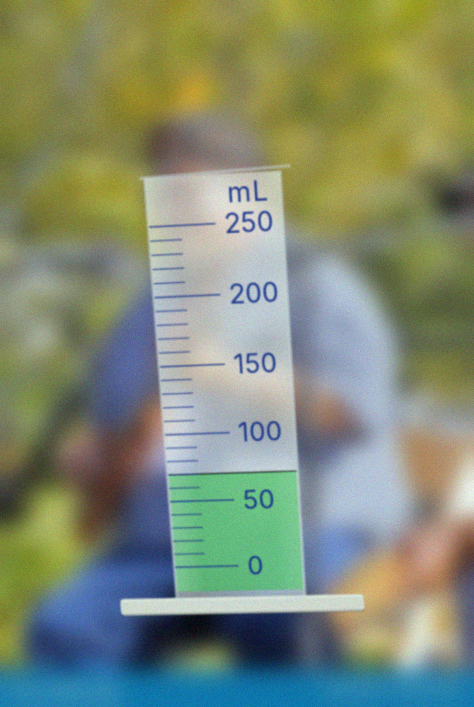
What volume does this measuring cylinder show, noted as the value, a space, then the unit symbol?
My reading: 70 mL
